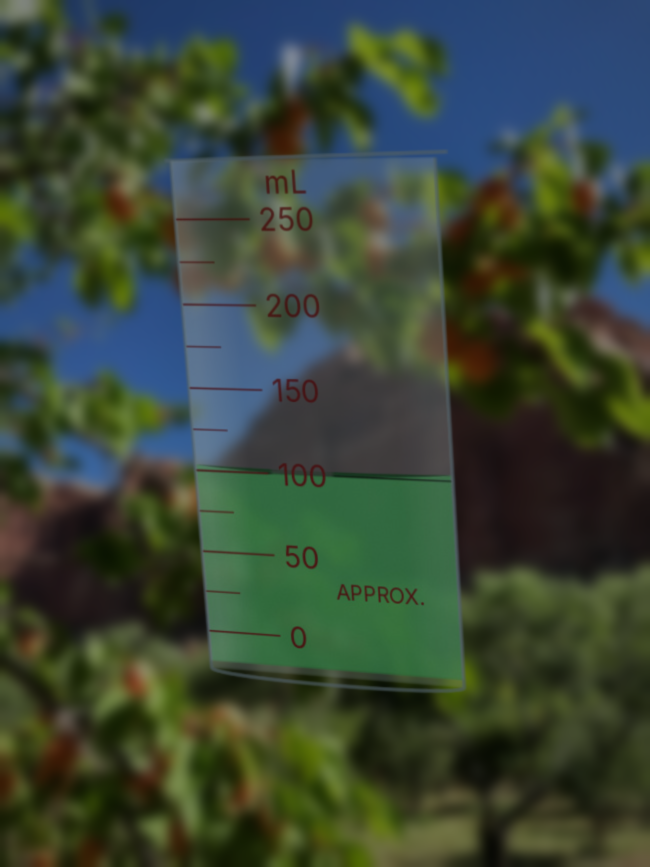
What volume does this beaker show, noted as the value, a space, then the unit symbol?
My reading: 100 mL
